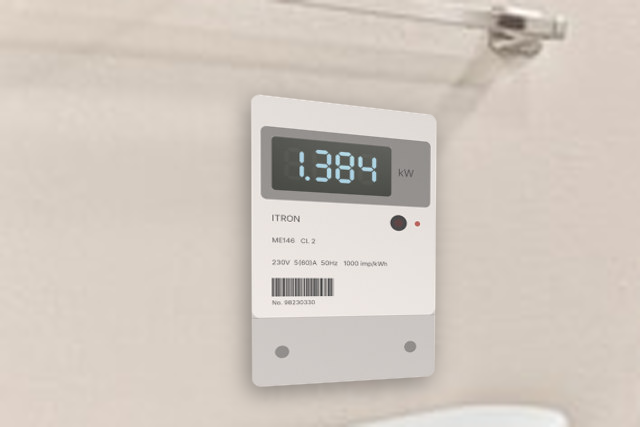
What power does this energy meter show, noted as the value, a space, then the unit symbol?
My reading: 1.384 kW
